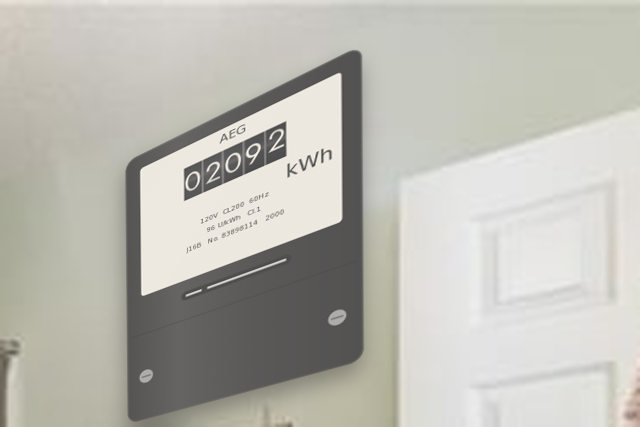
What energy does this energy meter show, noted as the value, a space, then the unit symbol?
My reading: 2092 kWh
